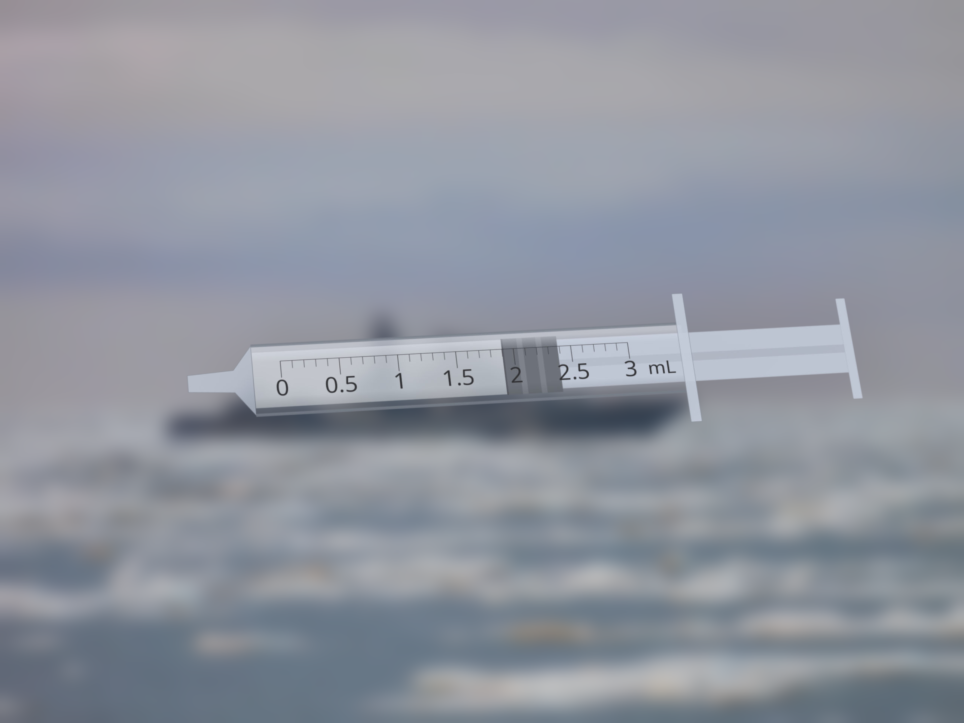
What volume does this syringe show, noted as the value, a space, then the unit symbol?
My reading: 1.9 mL
